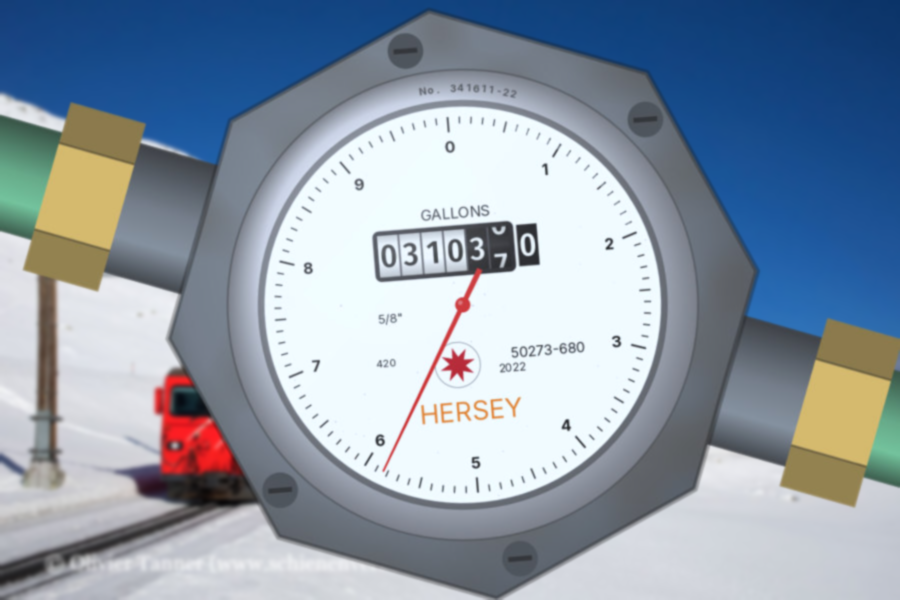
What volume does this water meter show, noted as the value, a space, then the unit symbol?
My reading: 310365.8 gal
